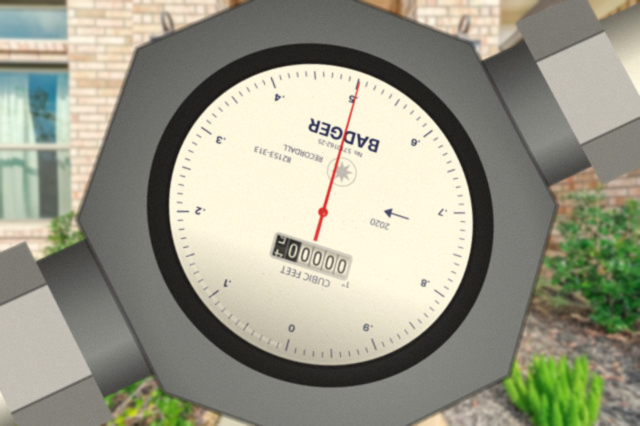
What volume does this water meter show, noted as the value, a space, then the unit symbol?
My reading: 4.50 ft³
